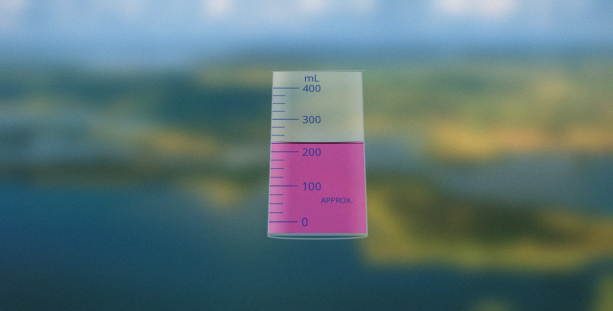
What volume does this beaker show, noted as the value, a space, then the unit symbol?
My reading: 225 mL
